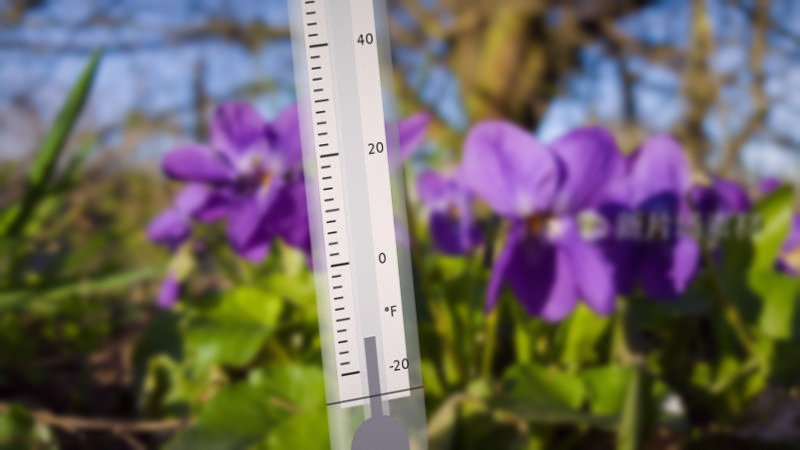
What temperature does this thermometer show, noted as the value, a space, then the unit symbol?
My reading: -14 °F
